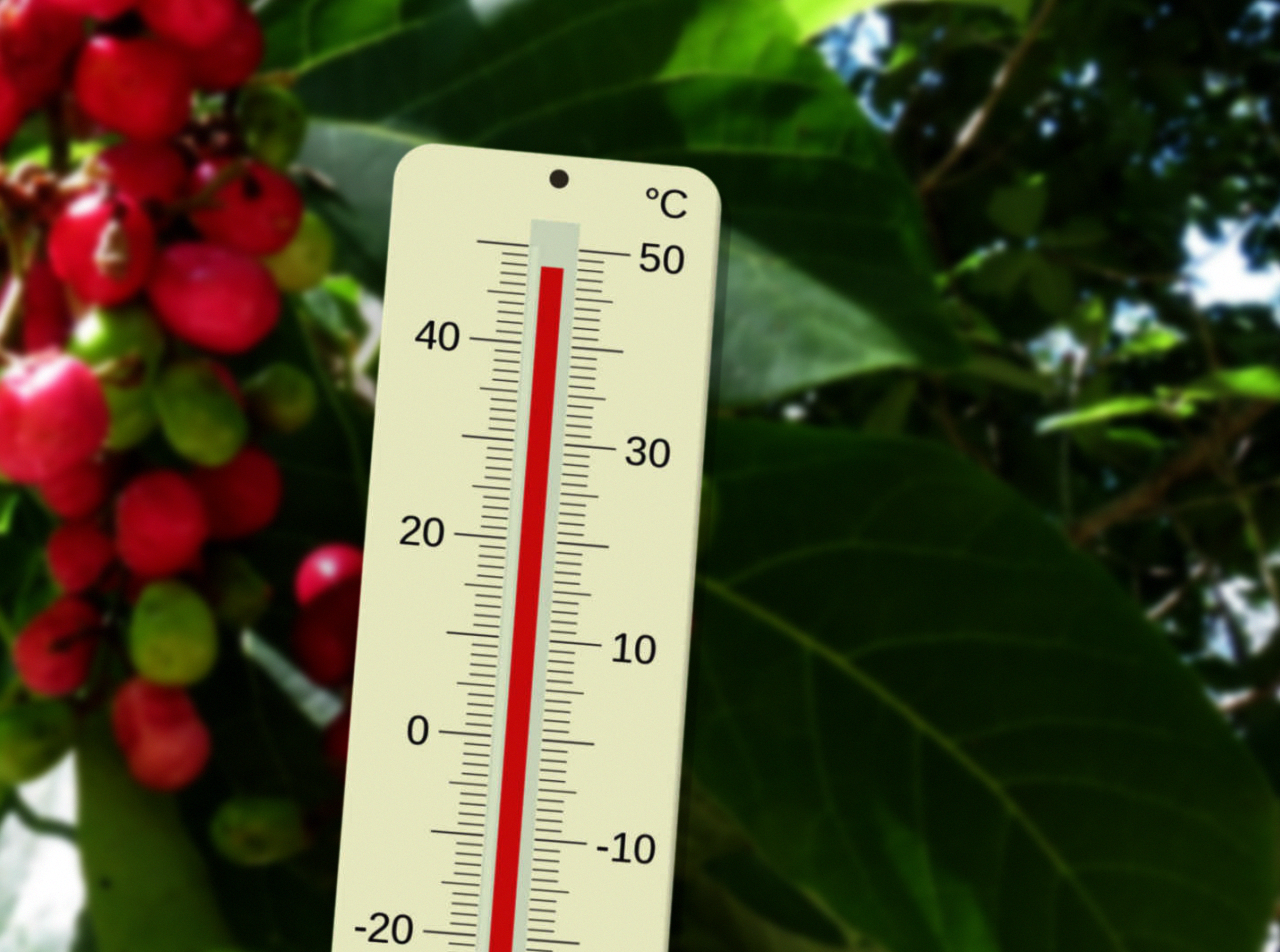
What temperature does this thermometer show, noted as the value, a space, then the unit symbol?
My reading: 48 °C
